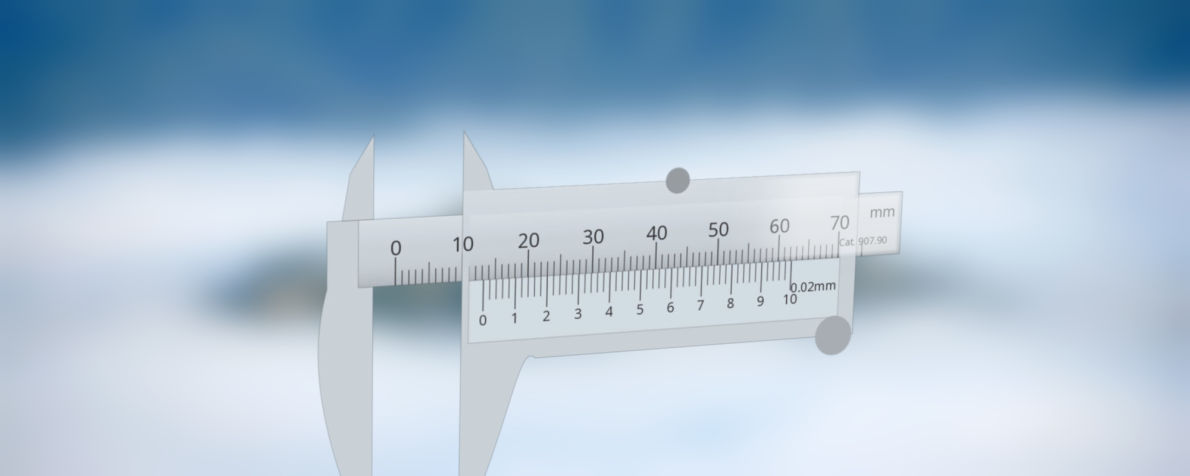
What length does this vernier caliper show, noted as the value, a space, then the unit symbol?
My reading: 13.2 mm
